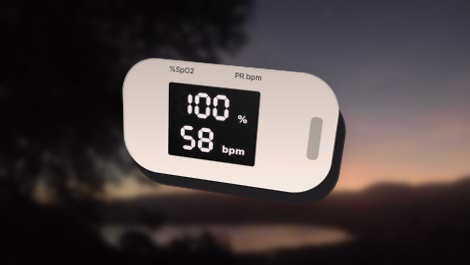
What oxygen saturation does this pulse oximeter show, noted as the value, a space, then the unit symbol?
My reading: 100 %
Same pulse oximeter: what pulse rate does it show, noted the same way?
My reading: 58 bpm
